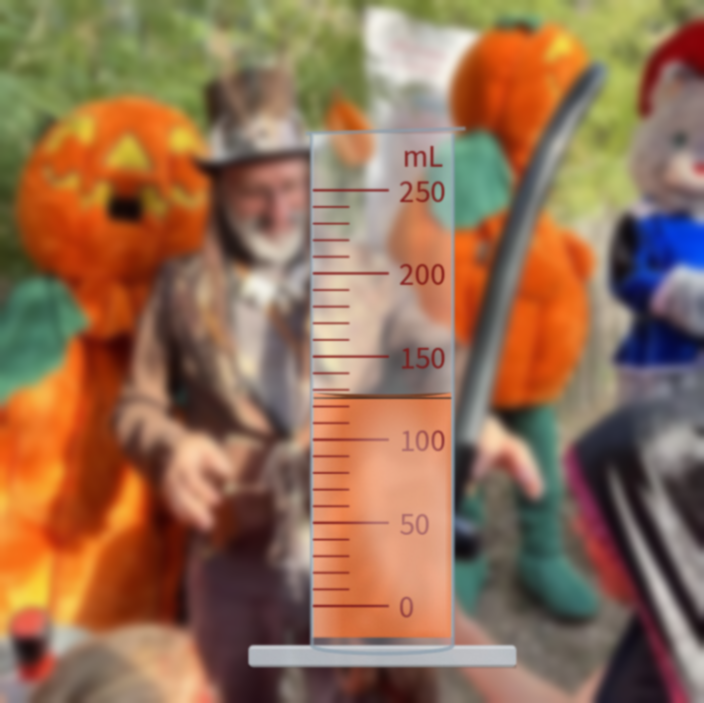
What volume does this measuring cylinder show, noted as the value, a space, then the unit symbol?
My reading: 125 mL
